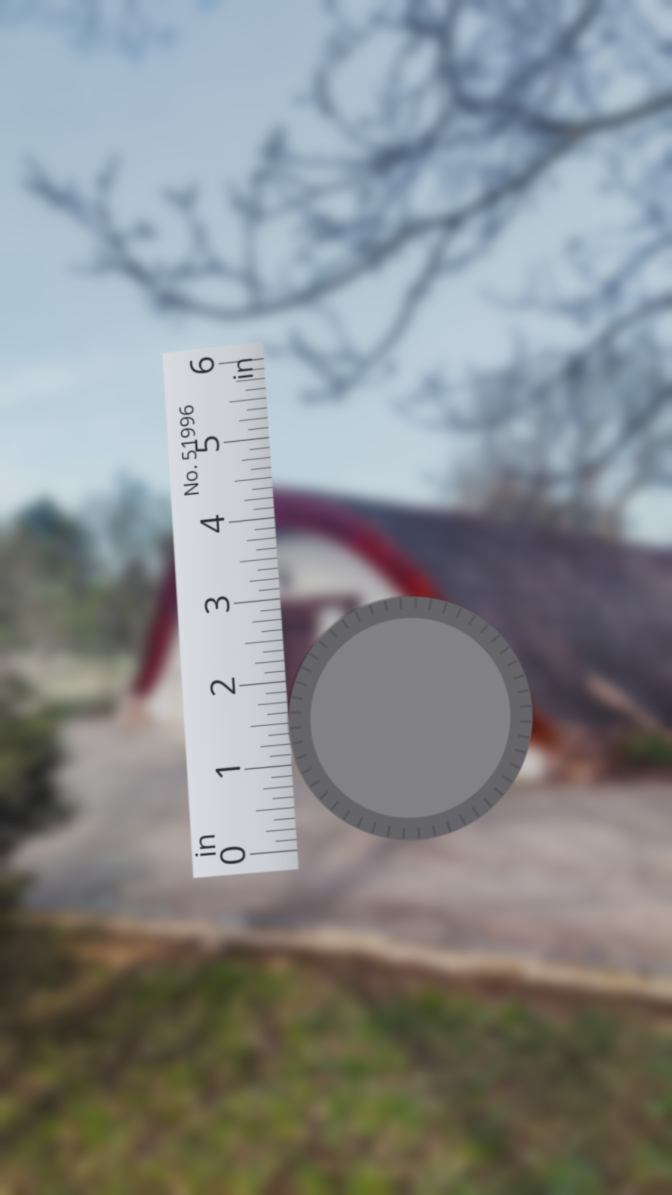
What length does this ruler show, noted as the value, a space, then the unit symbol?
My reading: 2.875 in
